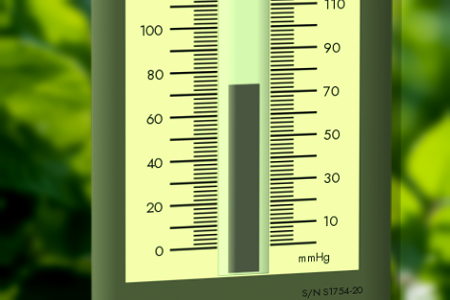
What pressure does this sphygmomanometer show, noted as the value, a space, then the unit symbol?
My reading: 74 mmHg
